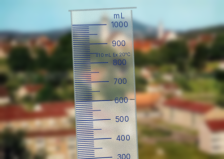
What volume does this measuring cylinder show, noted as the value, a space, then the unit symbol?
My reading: 600 mL
